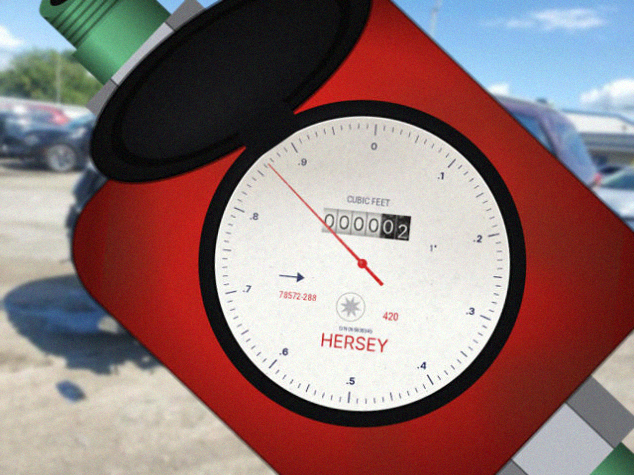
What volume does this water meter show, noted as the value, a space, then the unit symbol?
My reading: 1.86 ft³
